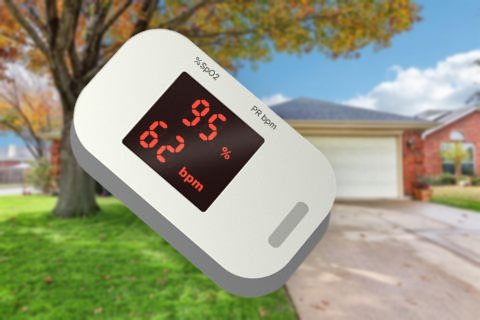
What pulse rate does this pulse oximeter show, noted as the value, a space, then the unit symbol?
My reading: 62 bpm
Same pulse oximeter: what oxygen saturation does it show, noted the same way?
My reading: 95 %
